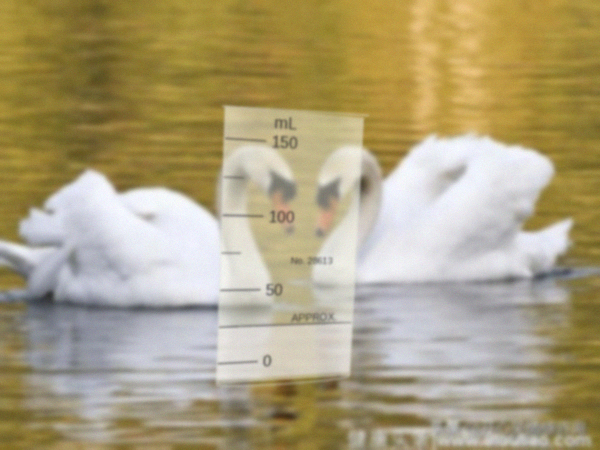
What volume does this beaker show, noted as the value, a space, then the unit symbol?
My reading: 25 mL
